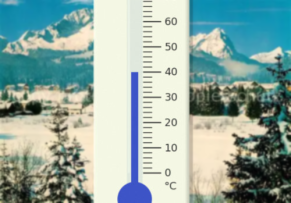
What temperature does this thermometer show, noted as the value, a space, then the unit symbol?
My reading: 40 °C
